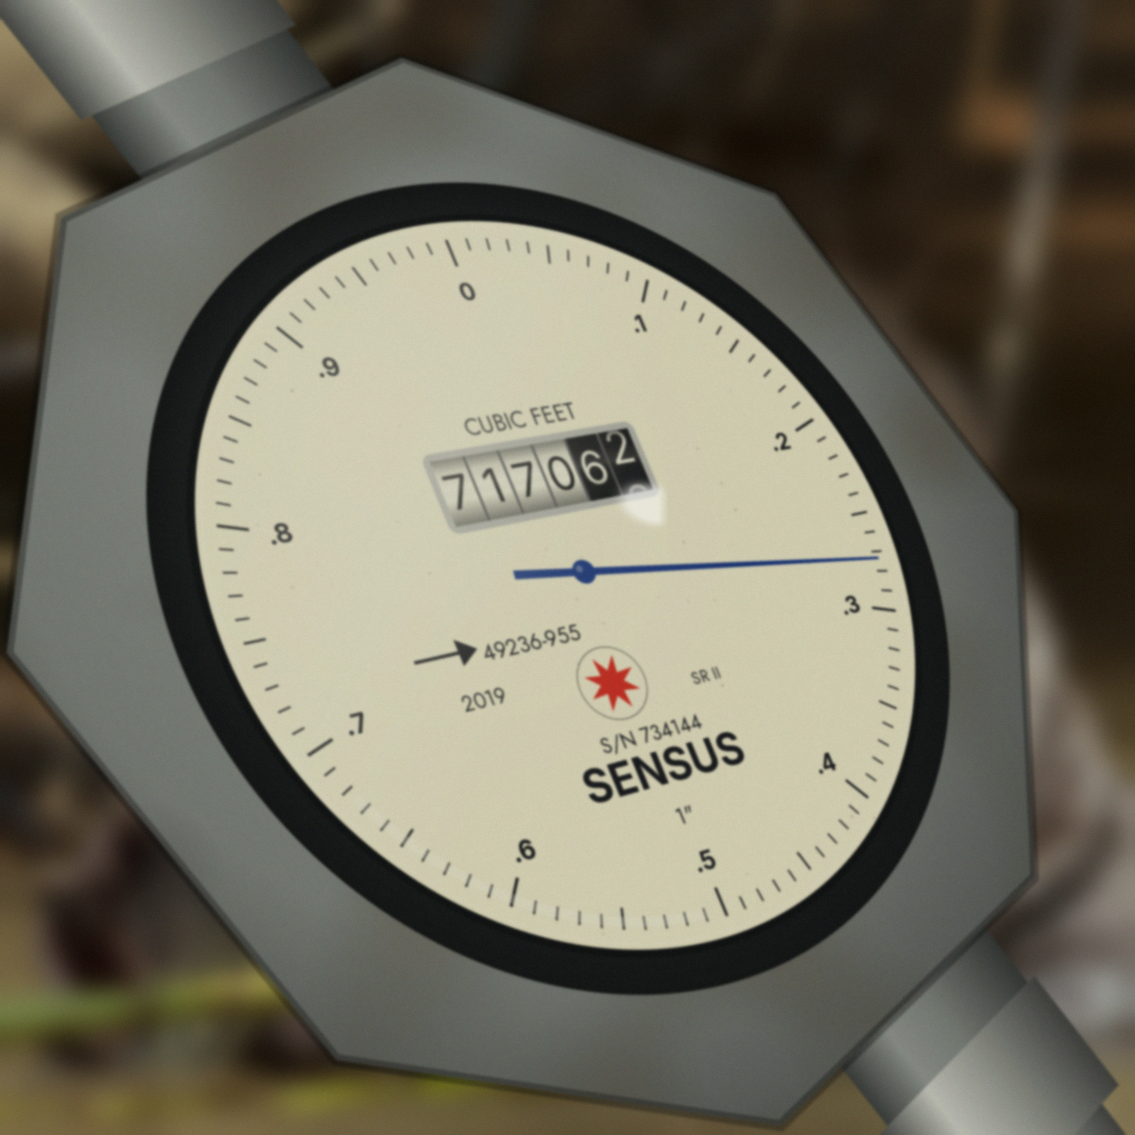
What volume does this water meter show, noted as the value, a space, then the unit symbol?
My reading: 717062.27 ft³
